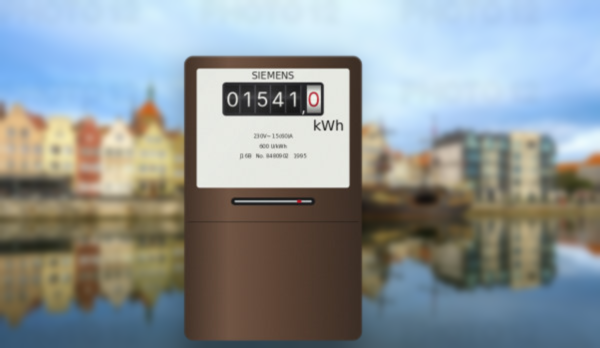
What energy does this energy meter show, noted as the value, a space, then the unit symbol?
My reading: 1541.0 kWh
